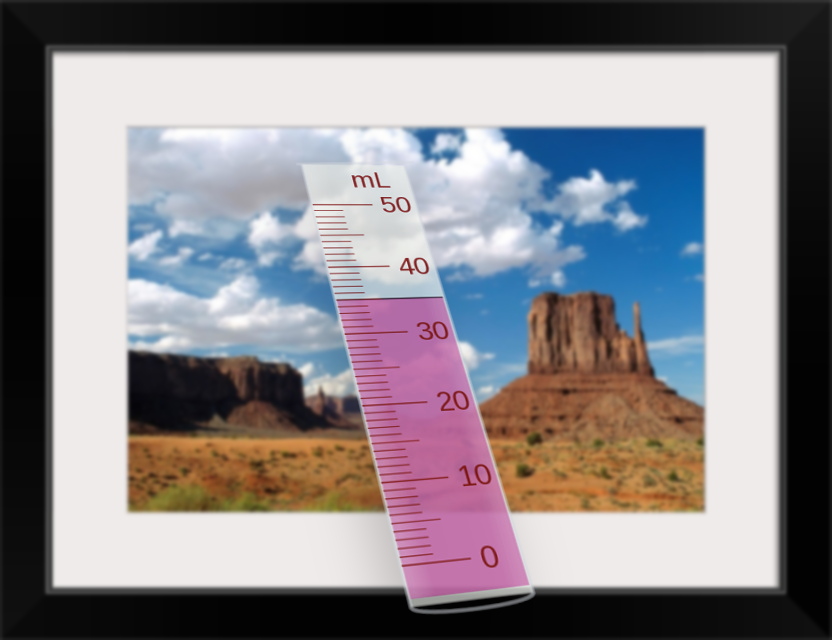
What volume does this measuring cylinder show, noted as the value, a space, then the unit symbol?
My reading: 35 mL
